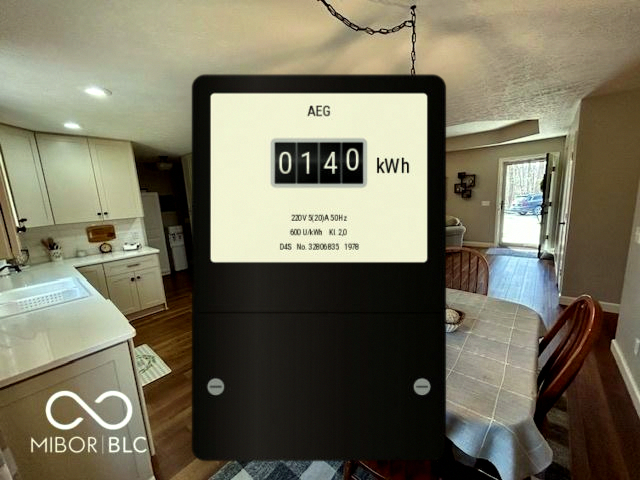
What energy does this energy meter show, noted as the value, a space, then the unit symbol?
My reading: 140 kWh
